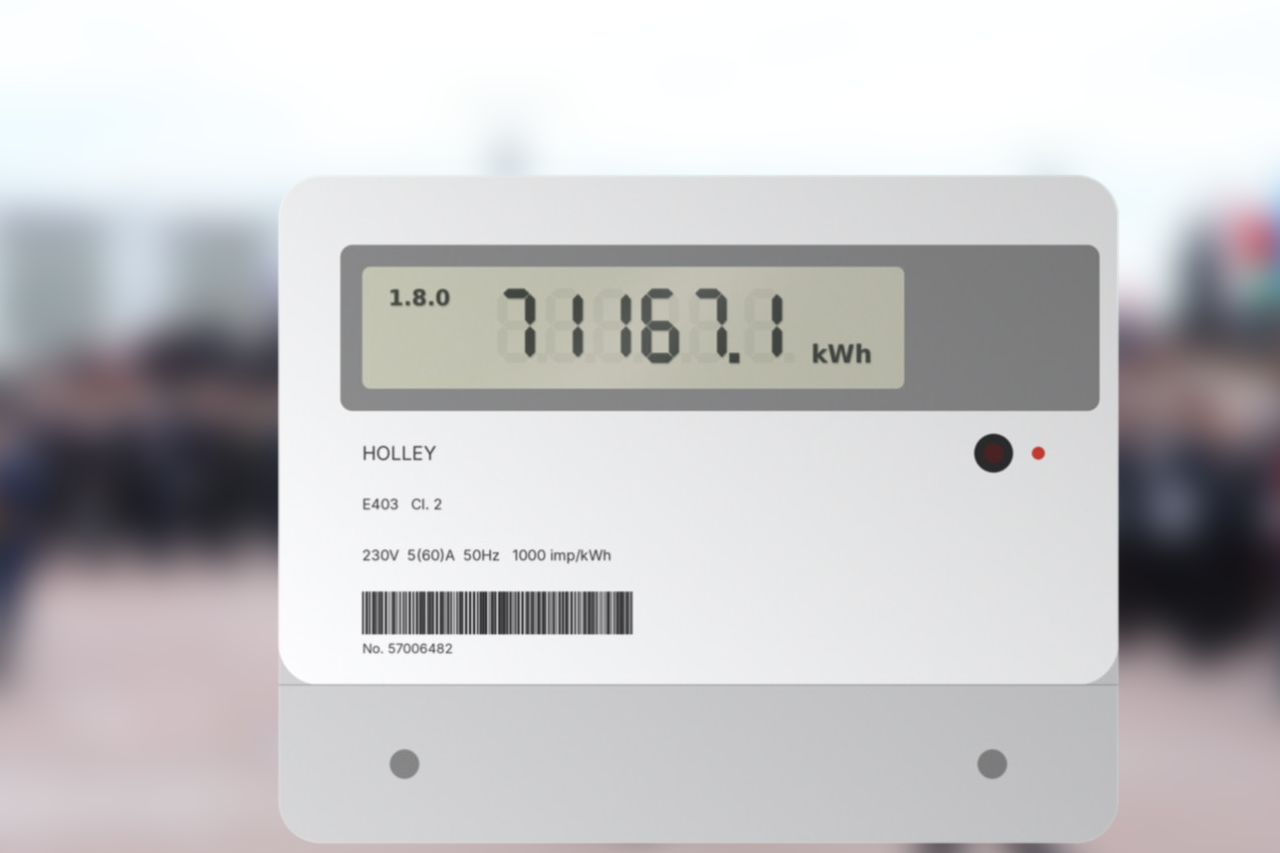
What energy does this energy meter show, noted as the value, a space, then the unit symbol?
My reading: 71167.1 kWh
